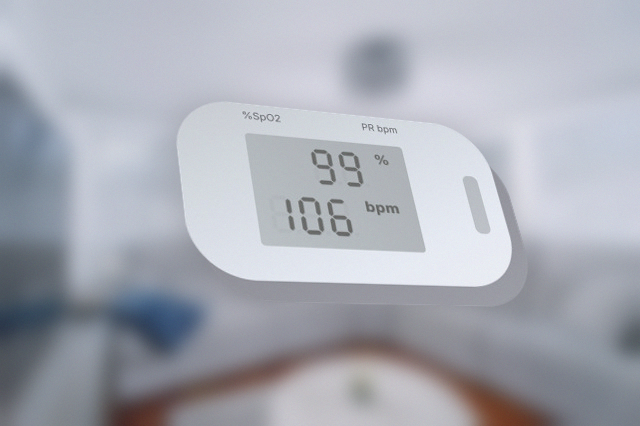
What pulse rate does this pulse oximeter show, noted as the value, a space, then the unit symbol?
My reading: 106 bpm
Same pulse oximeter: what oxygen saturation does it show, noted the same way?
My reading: 99 %
